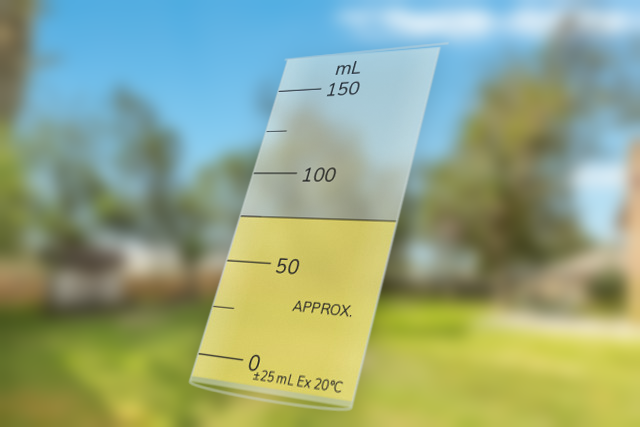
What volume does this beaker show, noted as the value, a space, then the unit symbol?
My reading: 75 mL
